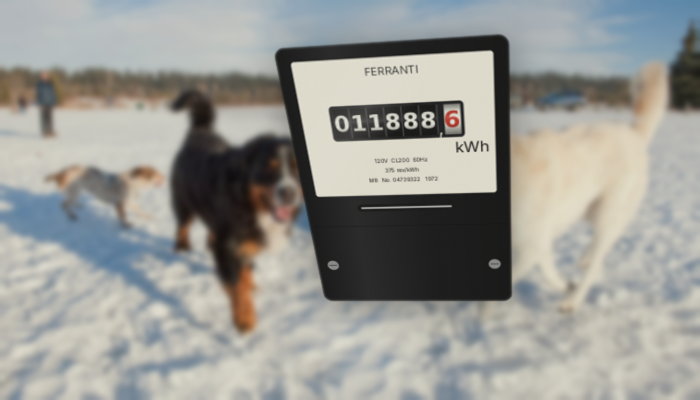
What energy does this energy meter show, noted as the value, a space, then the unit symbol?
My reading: 11888.6 kWh
